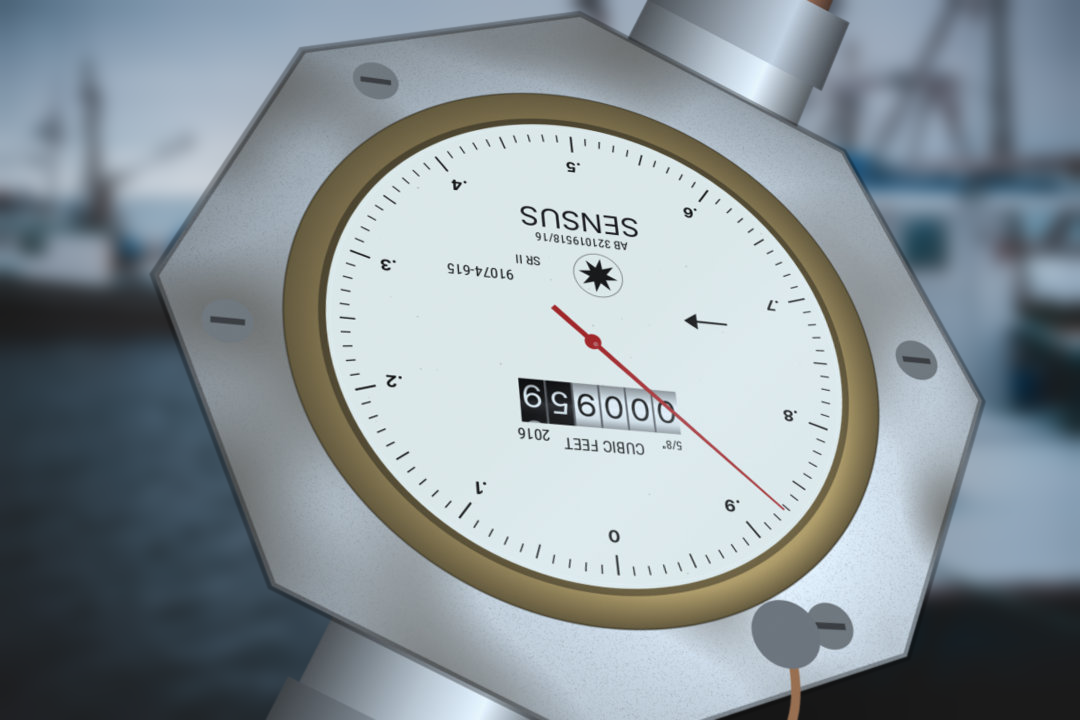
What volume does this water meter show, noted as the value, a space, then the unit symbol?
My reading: 958.87 ft³
